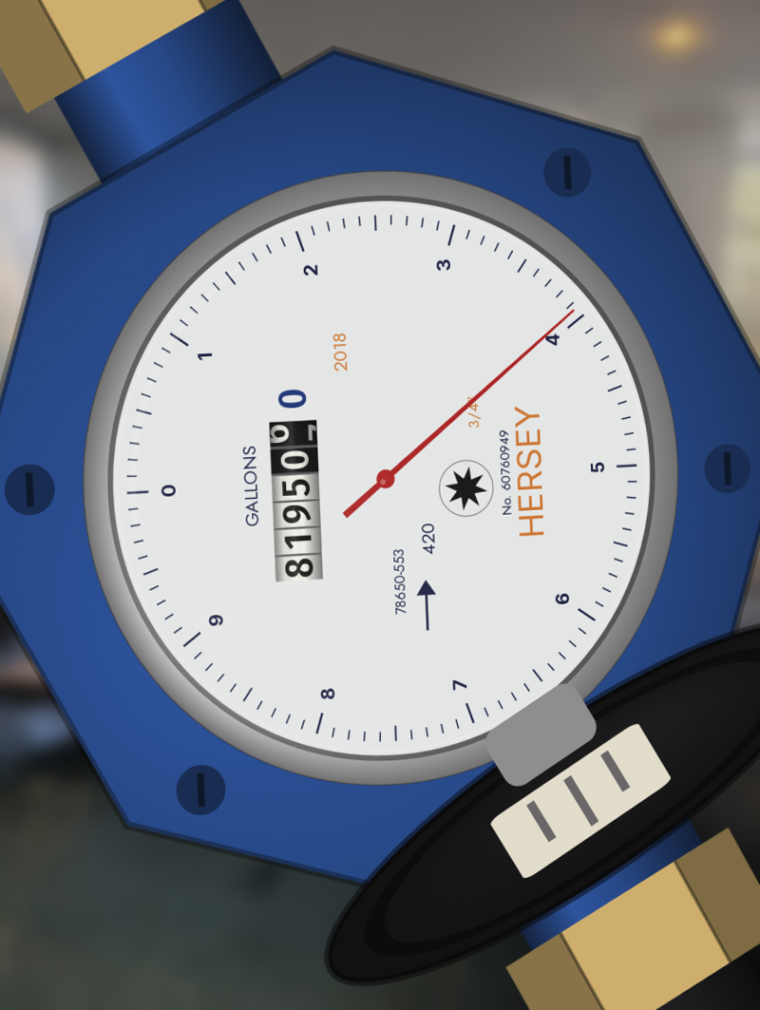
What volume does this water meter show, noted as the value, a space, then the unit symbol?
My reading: 8195063.9 gal
